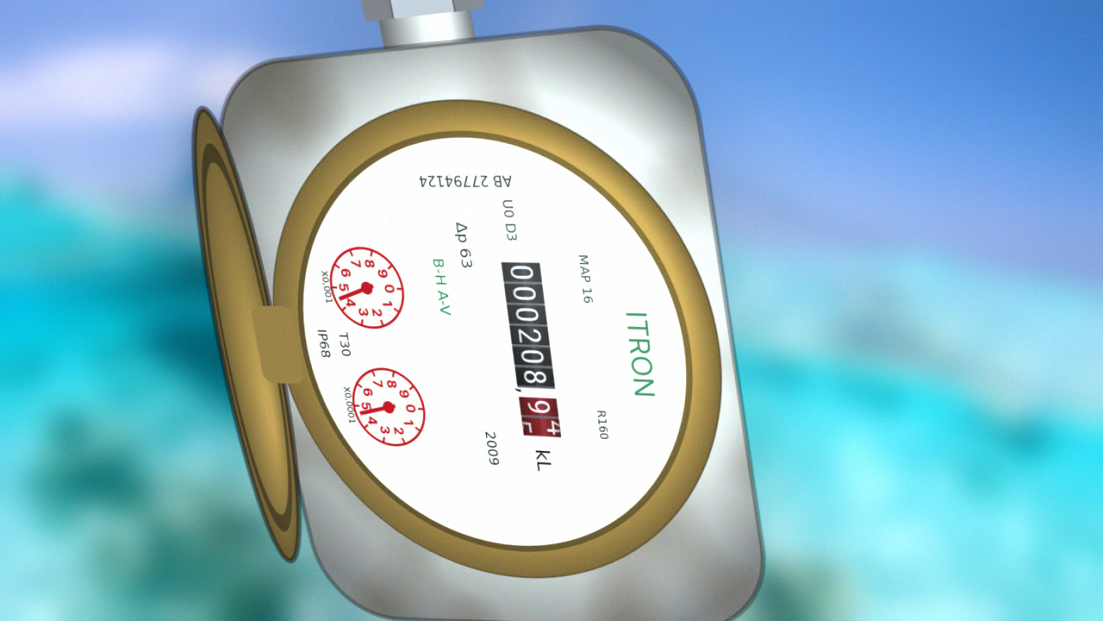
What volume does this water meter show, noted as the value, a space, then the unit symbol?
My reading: 208.9444 kL
